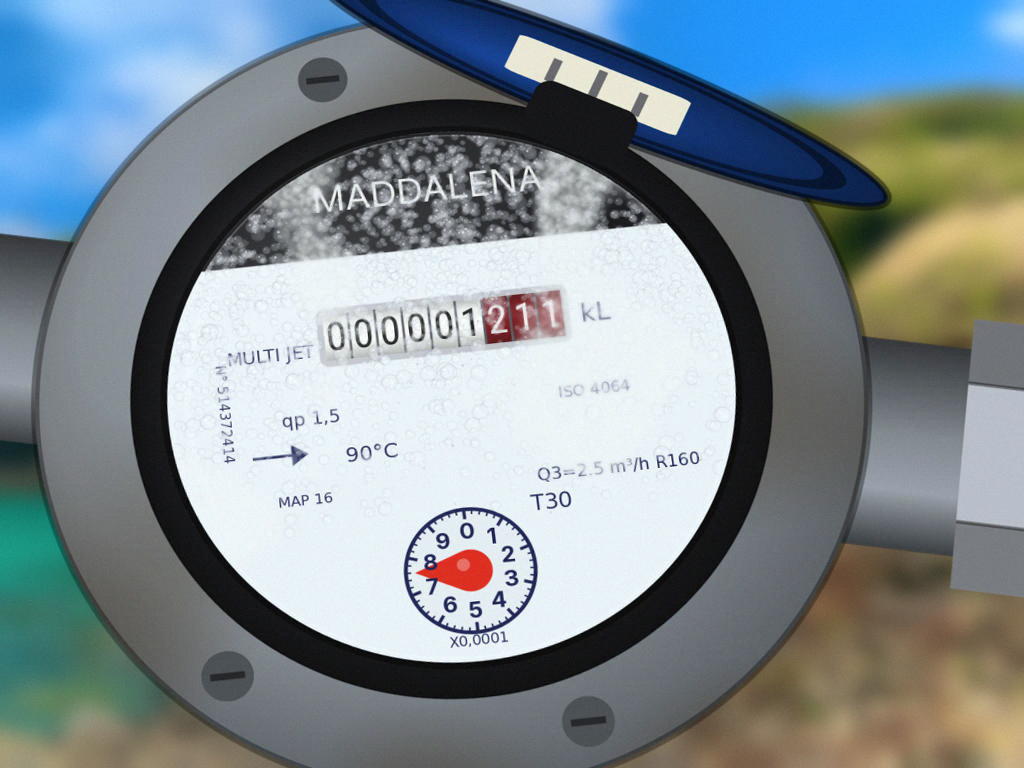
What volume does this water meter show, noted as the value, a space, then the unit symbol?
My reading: 1.2117 kL
